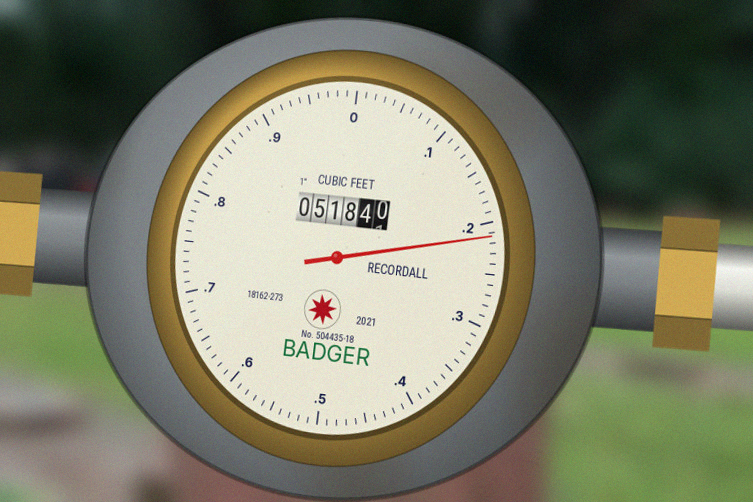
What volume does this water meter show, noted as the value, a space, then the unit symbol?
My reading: 51840.21 ft³
